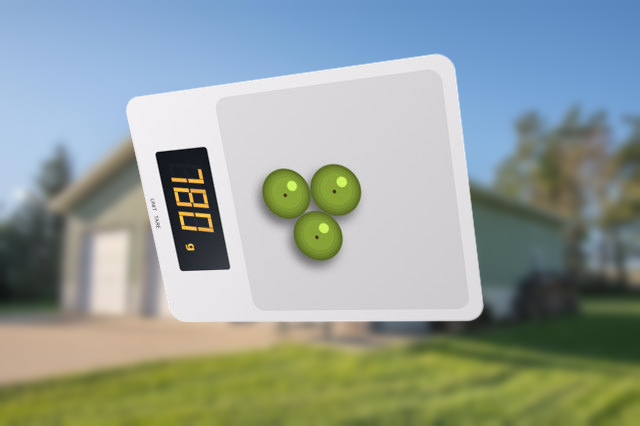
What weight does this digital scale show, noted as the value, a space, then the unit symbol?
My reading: 780 g
